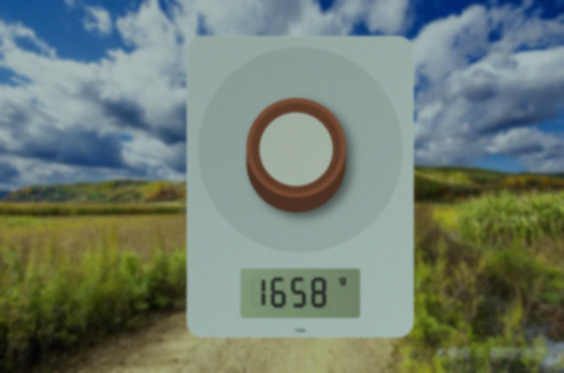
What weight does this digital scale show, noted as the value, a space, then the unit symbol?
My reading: 1658 g
